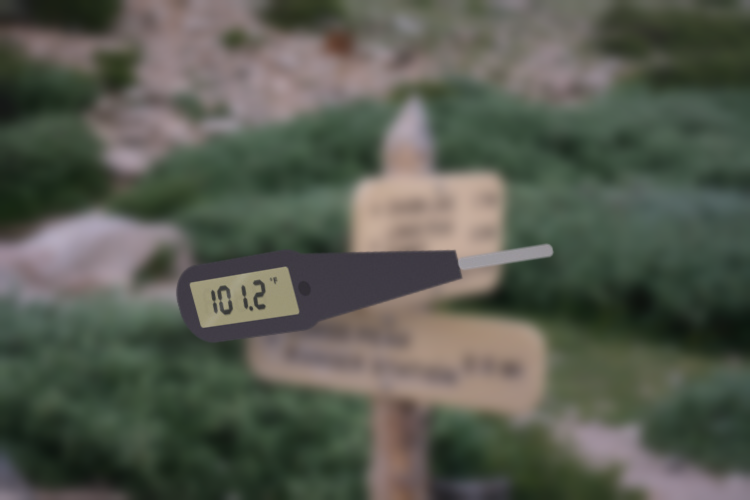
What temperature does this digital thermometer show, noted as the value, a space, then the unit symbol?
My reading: 101.2 °F
